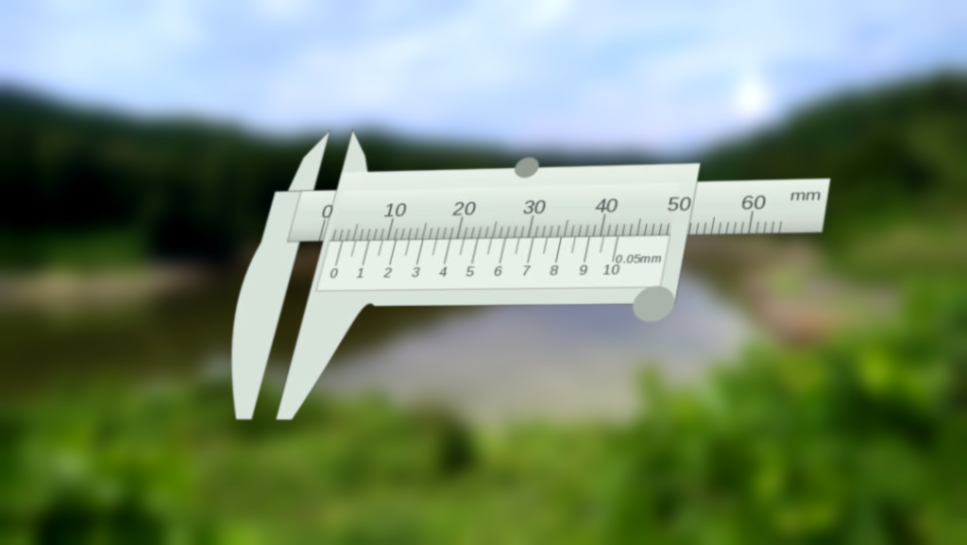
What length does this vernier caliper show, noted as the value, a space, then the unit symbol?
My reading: 3.4 mm
